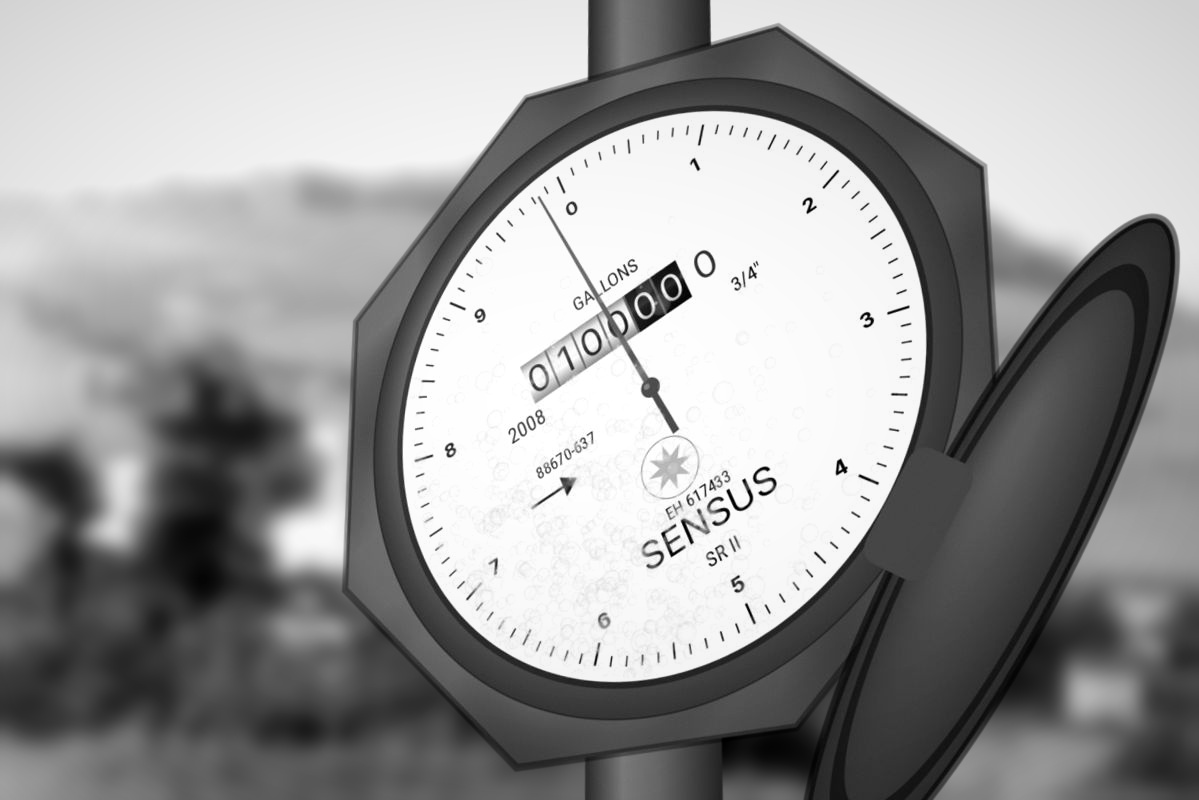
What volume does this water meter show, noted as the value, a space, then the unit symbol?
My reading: 99999.8 gal
